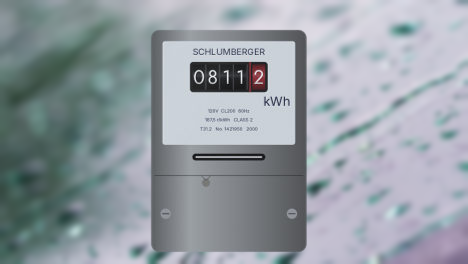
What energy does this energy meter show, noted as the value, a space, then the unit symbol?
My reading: 811.2 kWh
